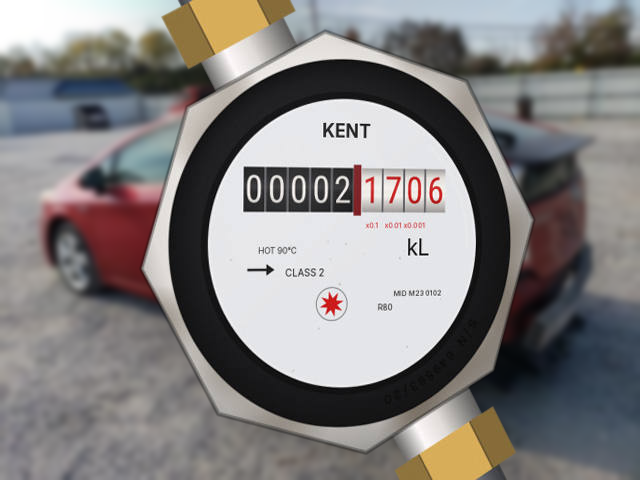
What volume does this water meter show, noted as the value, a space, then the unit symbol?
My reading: 2.1706 kL
